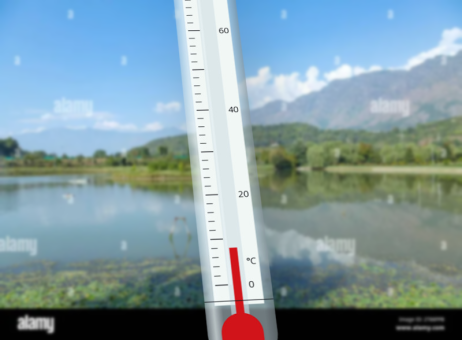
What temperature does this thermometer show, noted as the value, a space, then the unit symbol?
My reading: 8 °C
